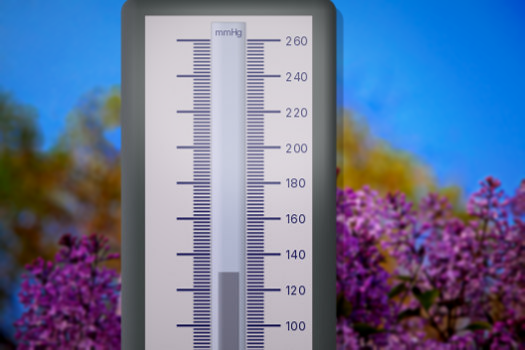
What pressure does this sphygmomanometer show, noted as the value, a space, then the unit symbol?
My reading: 130 mmHg
